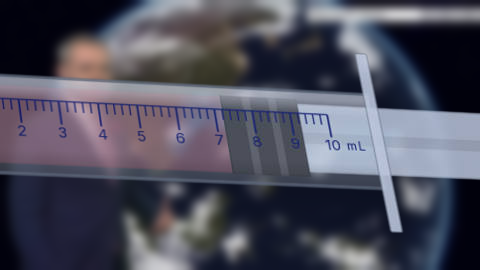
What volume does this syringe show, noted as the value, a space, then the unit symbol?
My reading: 7.2 mL
